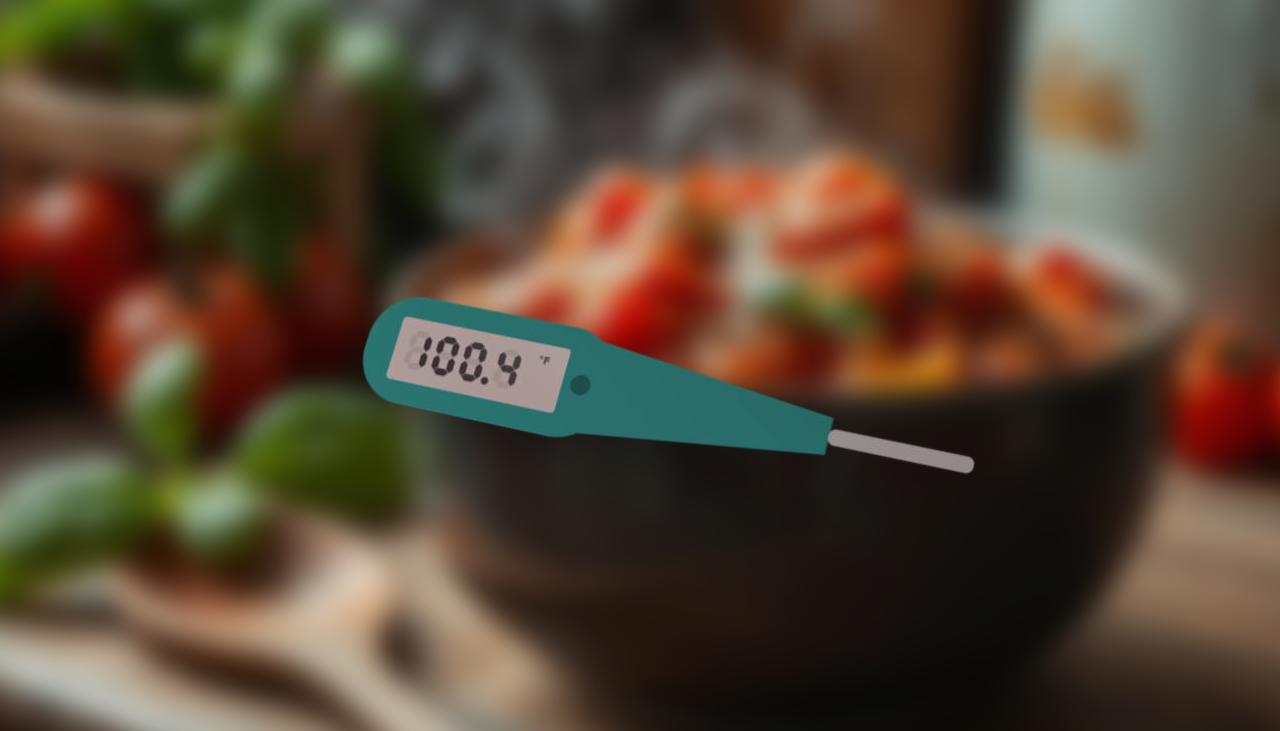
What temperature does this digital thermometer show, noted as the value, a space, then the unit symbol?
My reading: 100.4 °F
